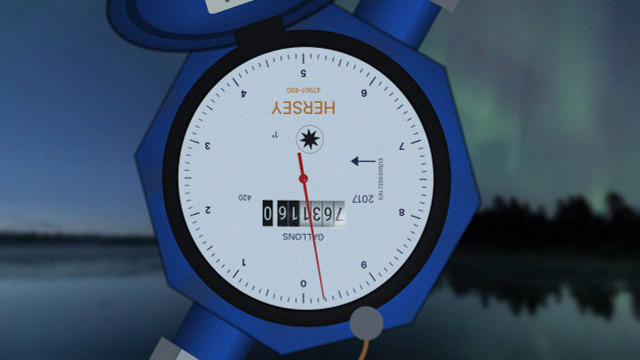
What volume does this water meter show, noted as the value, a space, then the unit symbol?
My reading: 7631159.7 gal
